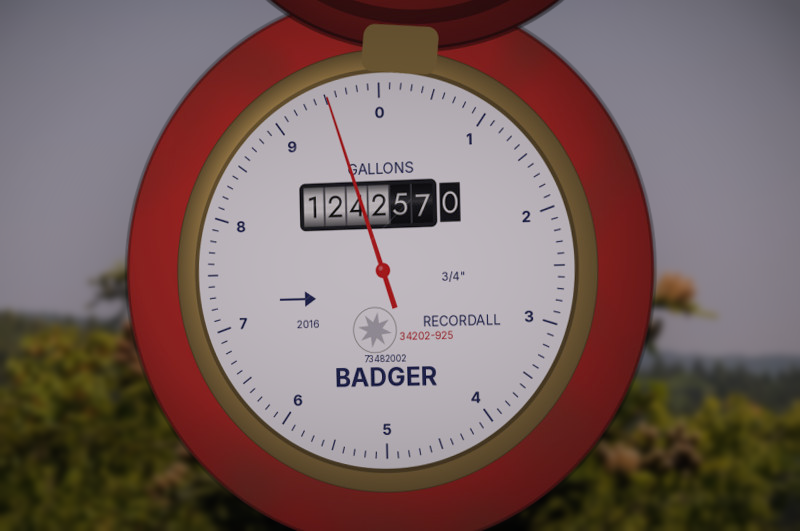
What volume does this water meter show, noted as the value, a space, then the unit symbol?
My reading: 1242569.5 gal
